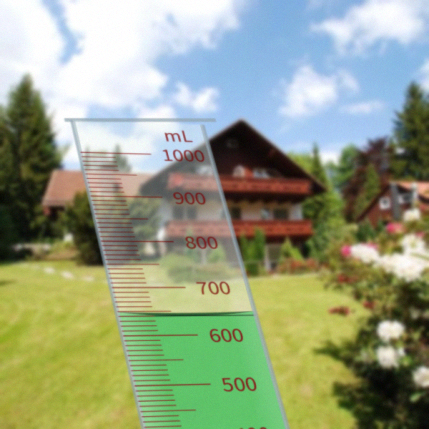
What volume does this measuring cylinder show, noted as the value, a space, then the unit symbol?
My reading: 640 mL
